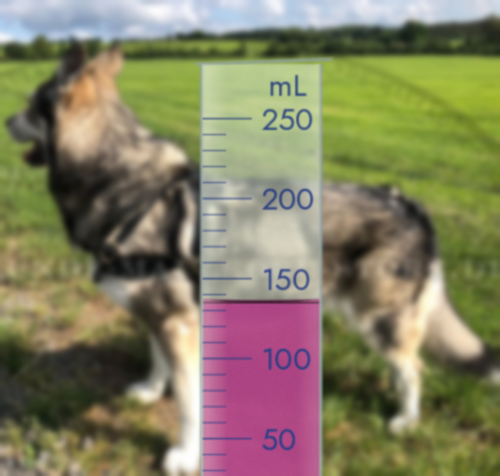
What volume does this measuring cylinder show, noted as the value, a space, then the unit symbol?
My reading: 135 mL
